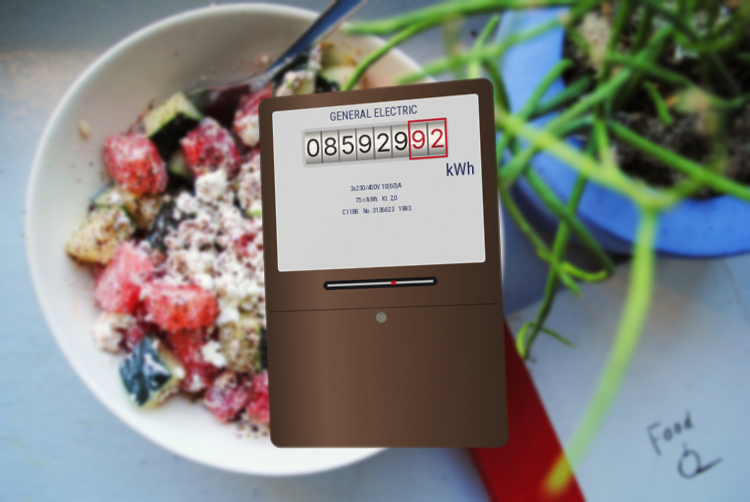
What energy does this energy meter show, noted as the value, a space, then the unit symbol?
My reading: 85929.92 kWh
